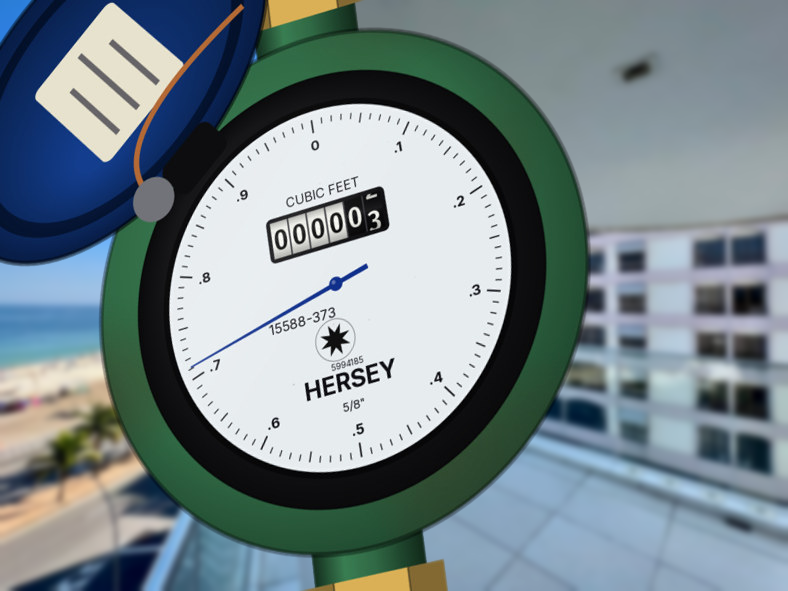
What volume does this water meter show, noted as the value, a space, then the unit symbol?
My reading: 2.71 ft³
